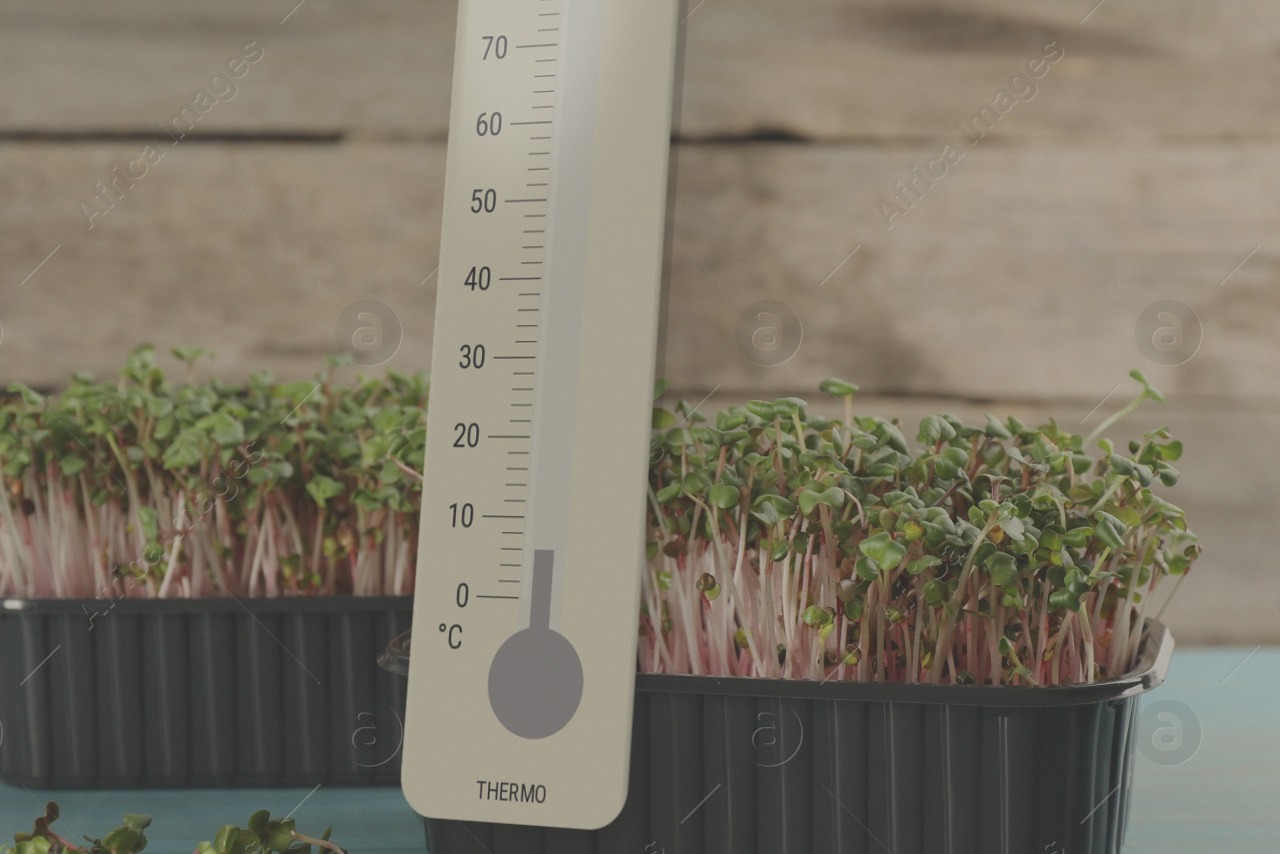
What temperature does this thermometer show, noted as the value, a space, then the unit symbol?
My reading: 6 °C
